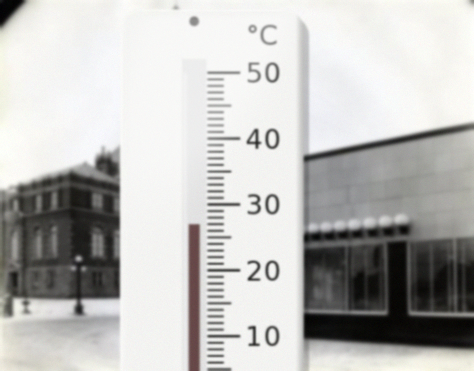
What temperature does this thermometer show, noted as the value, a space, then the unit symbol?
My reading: 27 °C
